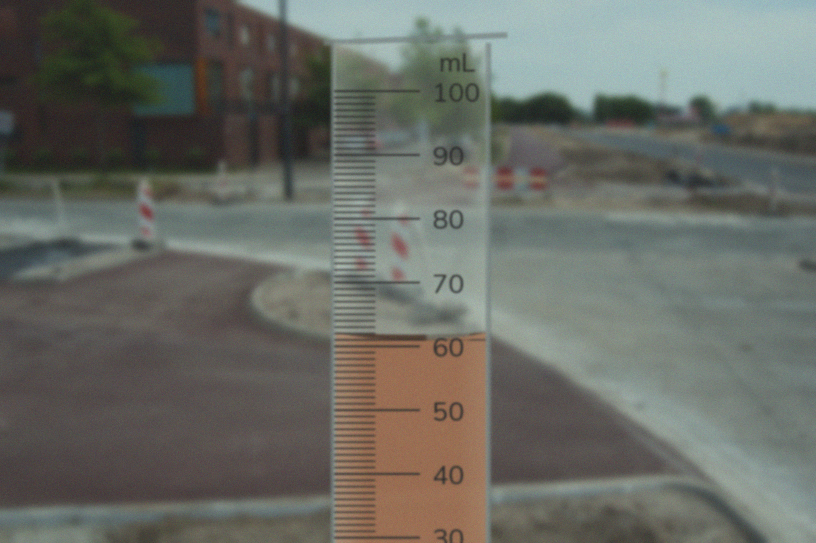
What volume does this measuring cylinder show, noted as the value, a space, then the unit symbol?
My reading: 61 mL
